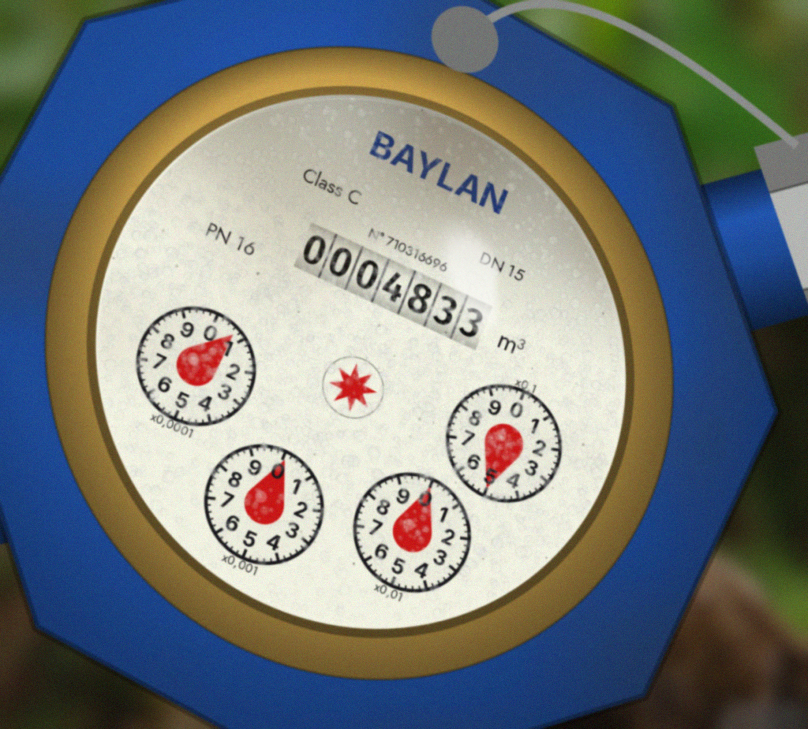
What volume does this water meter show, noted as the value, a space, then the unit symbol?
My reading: 4833.5000 m³
